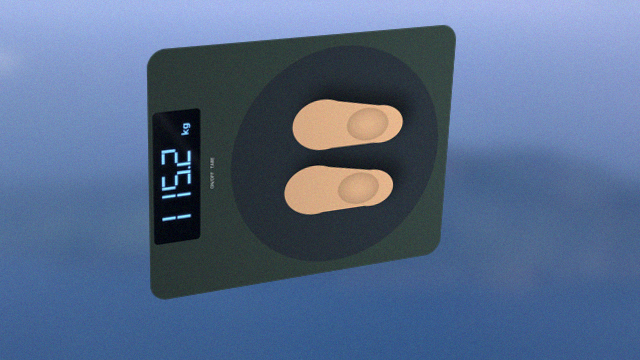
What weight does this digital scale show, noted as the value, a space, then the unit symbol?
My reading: 115.2 kg
